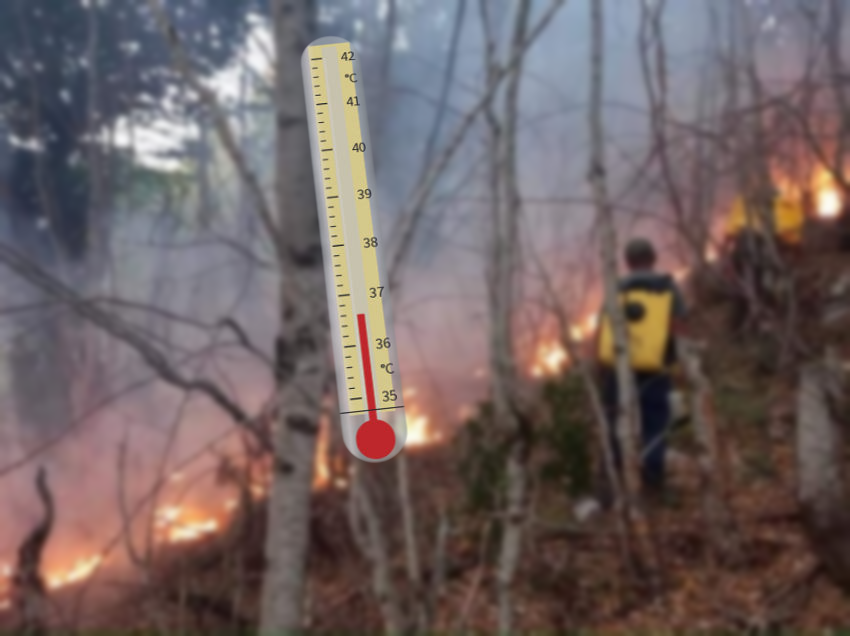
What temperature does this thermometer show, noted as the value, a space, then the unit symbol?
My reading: 36.6 °C
